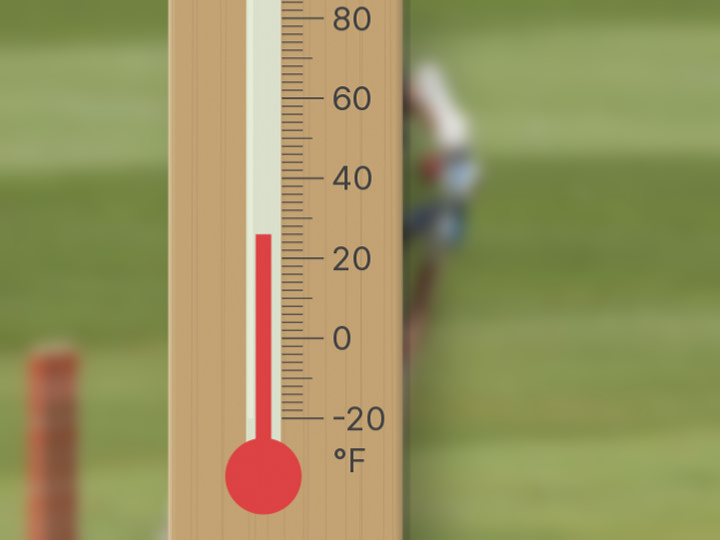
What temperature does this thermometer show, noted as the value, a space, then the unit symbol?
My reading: 26 °F
